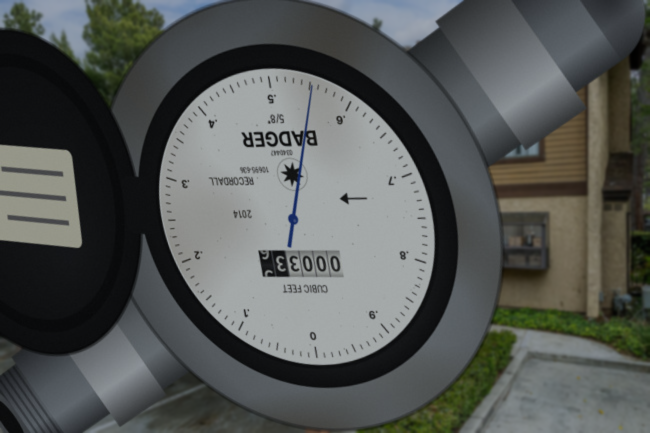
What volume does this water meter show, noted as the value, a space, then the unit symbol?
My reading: 335.55 ft³
